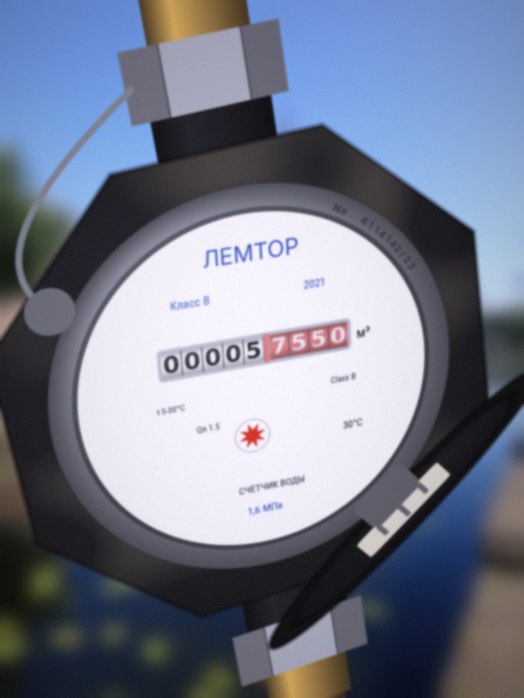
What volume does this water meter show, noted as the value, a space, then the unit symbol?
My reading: 5.7550 m³
